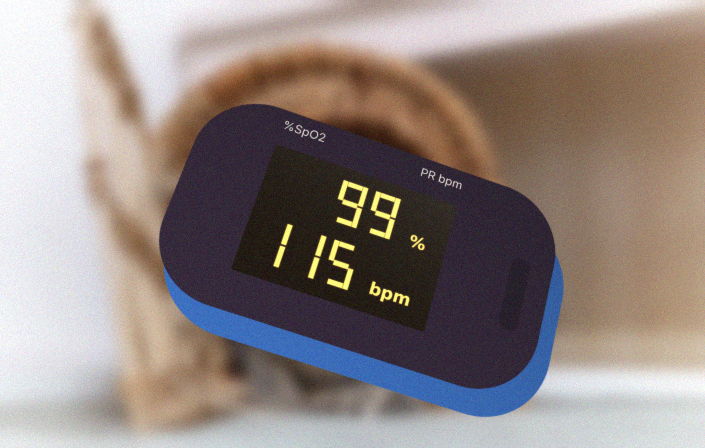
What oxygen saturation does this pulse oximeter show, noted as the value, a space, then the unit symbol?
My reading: 99 %
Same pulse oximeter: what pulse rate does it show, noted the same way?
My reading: 115 bpm
